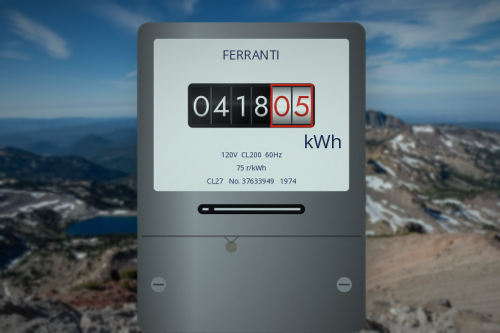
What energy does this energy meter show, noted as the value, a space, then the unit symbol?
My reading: 418.05 kWh
